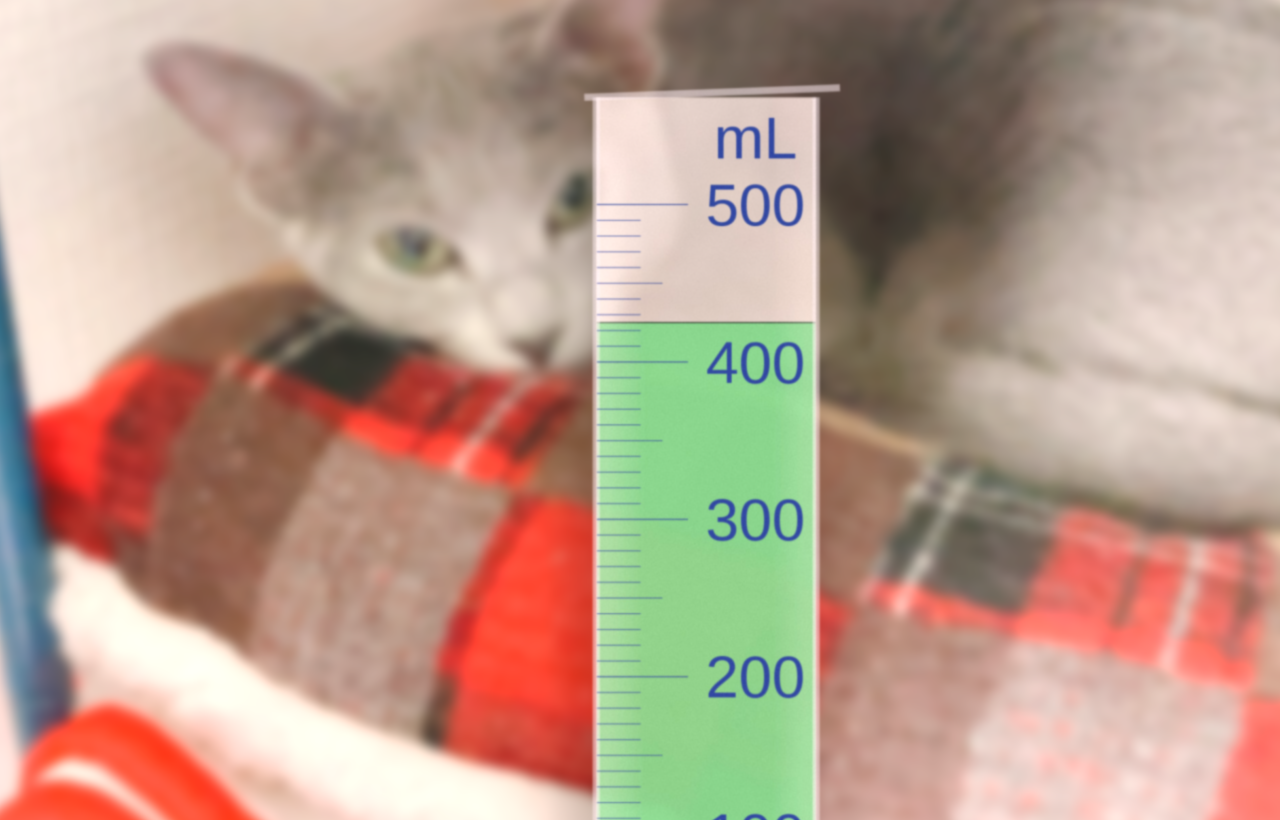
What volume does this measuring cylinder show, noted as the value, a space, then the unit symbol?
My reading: 425 mL
